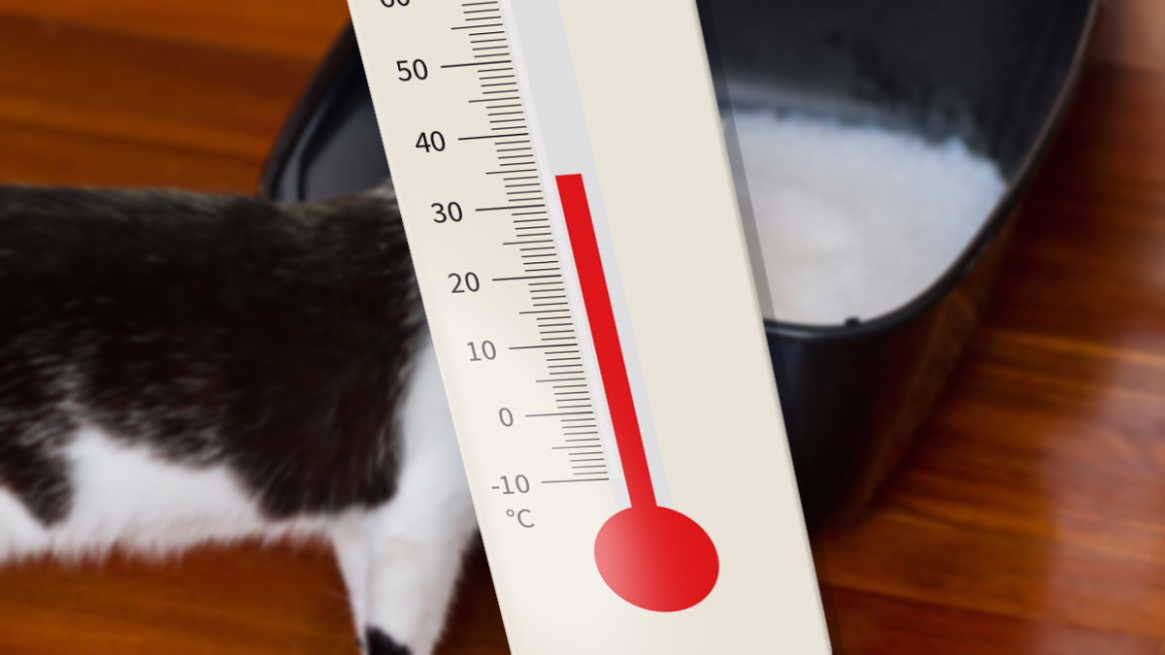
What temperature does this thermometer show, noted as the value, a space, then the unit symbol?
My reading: 34 °C
